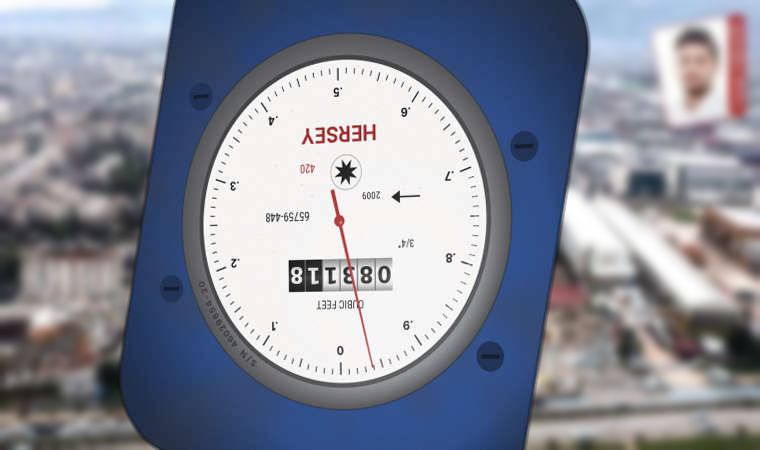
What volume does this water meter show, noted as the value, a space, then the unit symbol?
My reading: 83117.96 ft³
